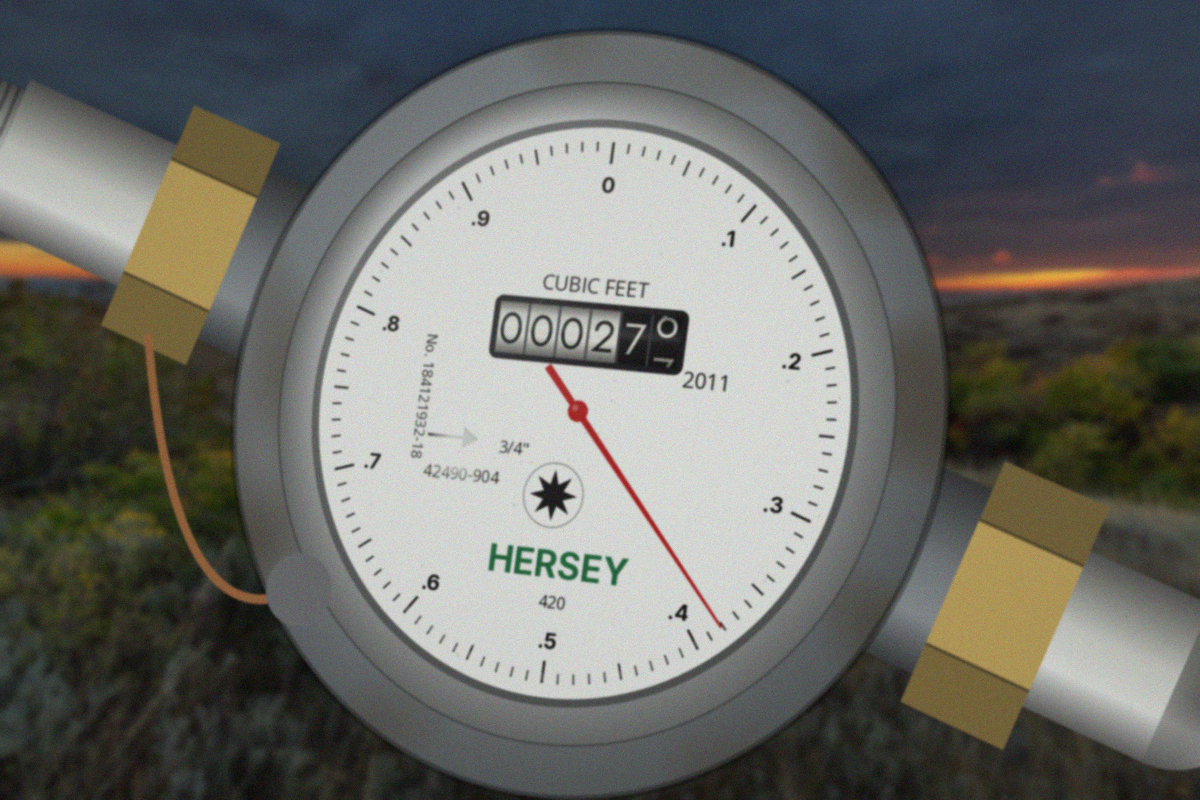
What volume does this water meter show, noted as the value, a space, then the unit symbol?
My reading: 276.38 ft³
